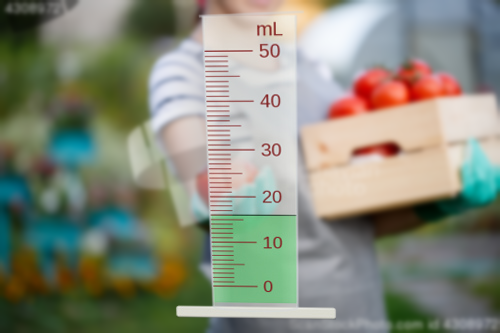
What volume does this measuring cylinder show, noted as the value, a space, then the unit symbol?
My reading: 16 mL
